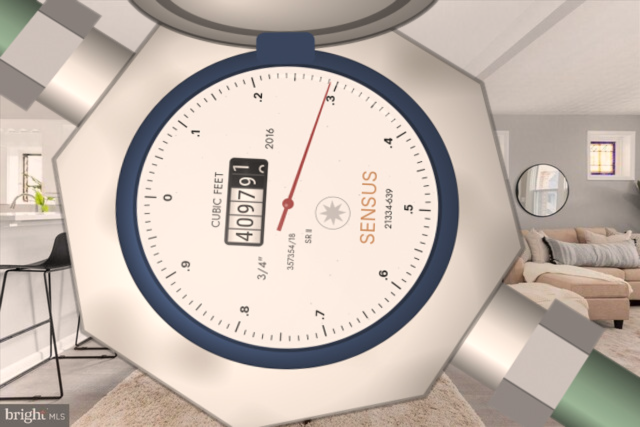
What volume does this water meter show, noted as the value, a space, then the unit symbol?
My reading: 409791.29 ft³
